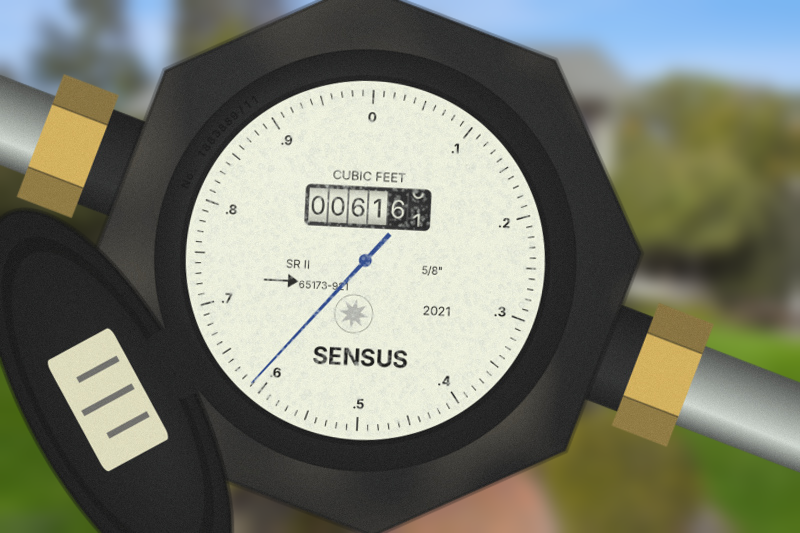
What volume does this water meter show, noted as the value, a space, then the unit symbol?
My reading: 6160.61 ft³
